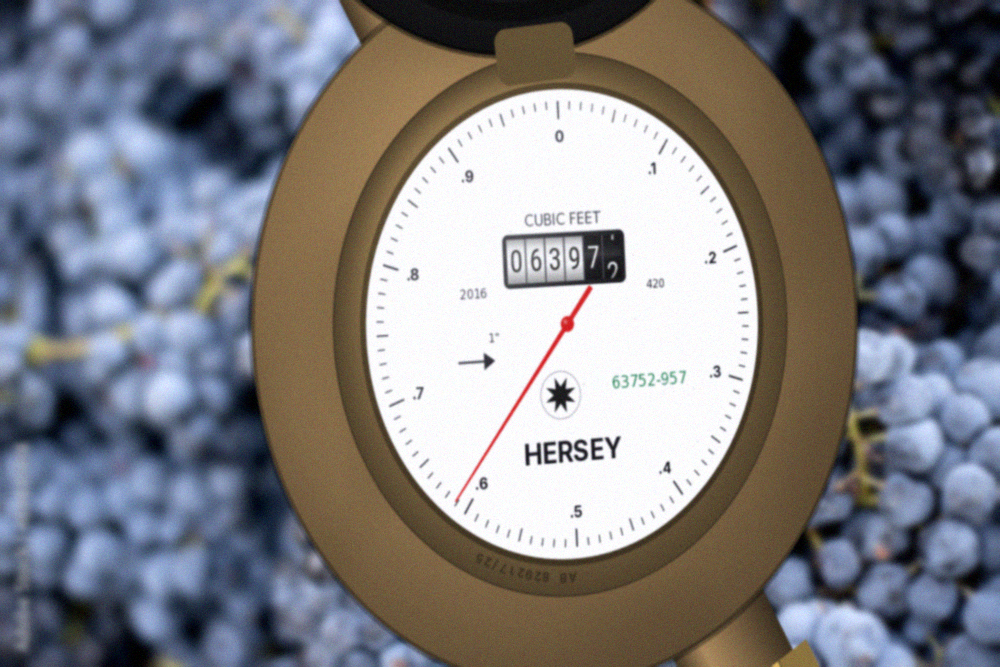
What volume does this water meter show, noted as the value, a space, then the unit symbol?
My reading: 63971.61 ft³
